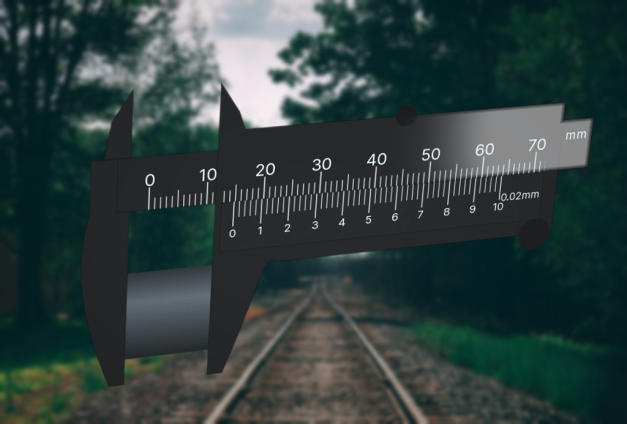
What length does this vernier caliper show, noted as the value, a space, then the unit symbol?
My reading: 14.8 mm
